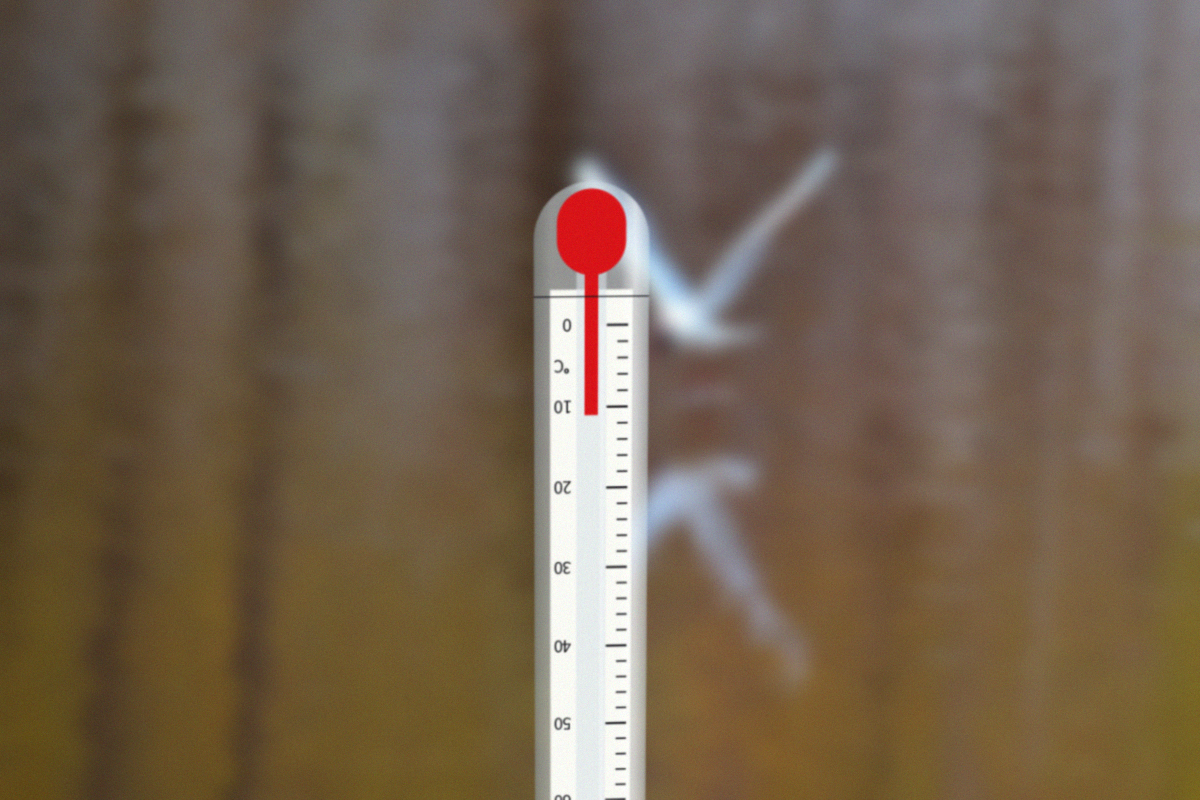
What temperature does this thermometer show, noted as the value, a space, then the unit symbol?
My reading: 11 °C
